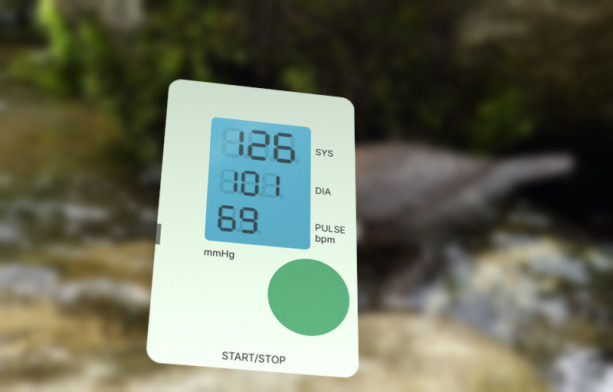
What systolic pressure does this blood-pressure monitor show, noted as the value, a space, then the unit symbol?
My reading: 126 mmHg
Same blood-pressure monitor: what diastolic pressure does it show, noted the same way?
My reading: 101 mmHg
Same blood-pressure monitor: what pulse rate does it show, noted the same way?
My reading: 69 bpm
